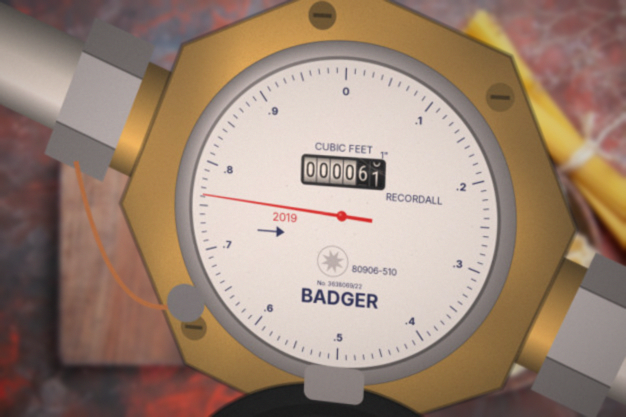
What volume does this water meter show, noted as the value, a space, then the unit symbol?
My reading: 60.76 ft³
